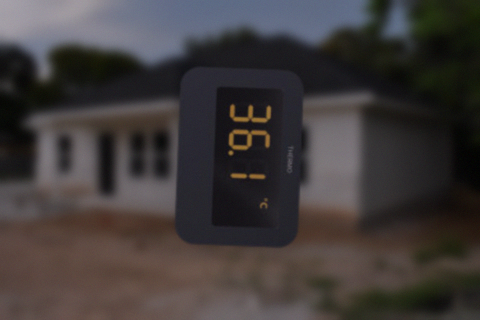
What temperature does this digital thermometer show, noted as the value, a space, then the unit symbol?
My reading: 36.1 °C
